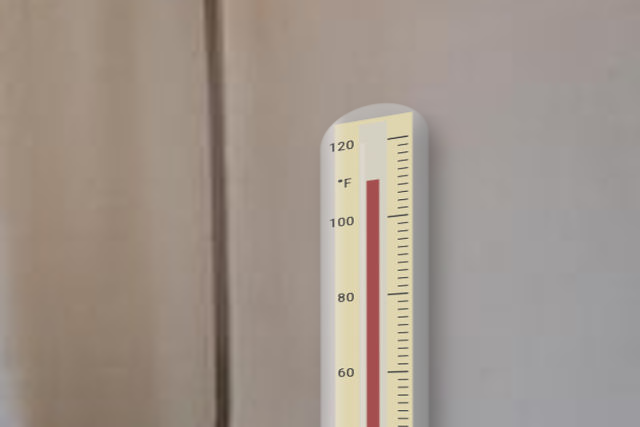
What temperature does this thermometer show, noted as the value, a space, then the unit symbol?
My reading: 110 °F
